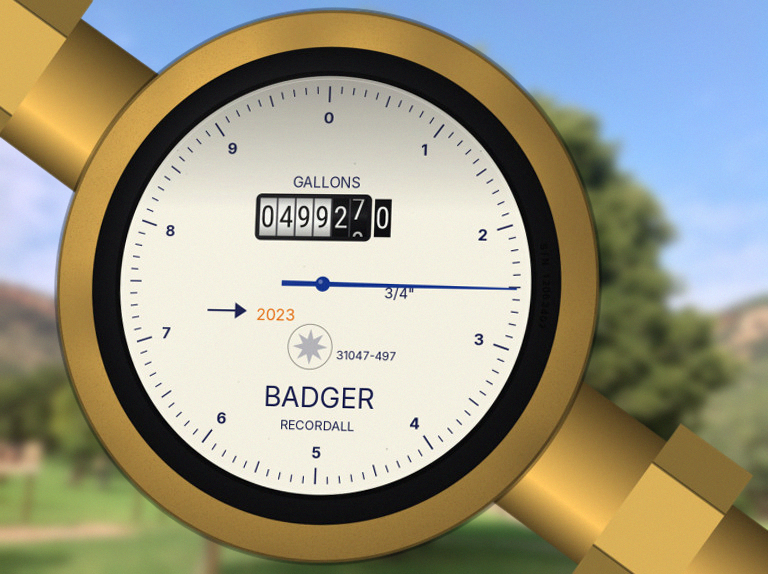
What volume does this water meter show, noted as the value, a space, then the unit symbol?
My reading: 499272.5 gal
